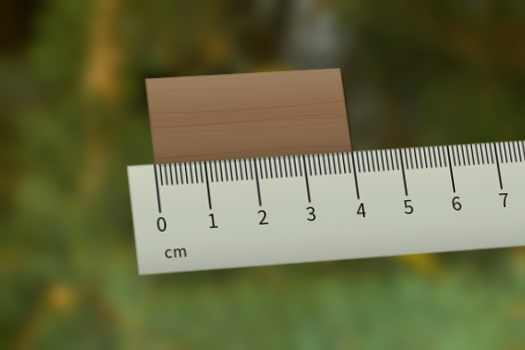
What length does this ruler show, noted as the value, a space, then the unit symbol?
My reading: 4 cm
